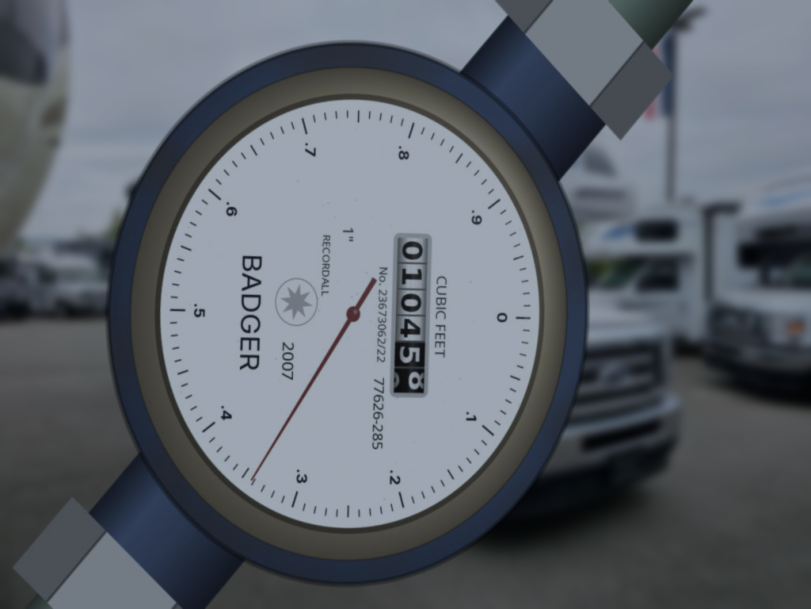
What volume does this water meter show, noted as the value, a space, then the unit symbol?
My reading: 10458.34 ft³
